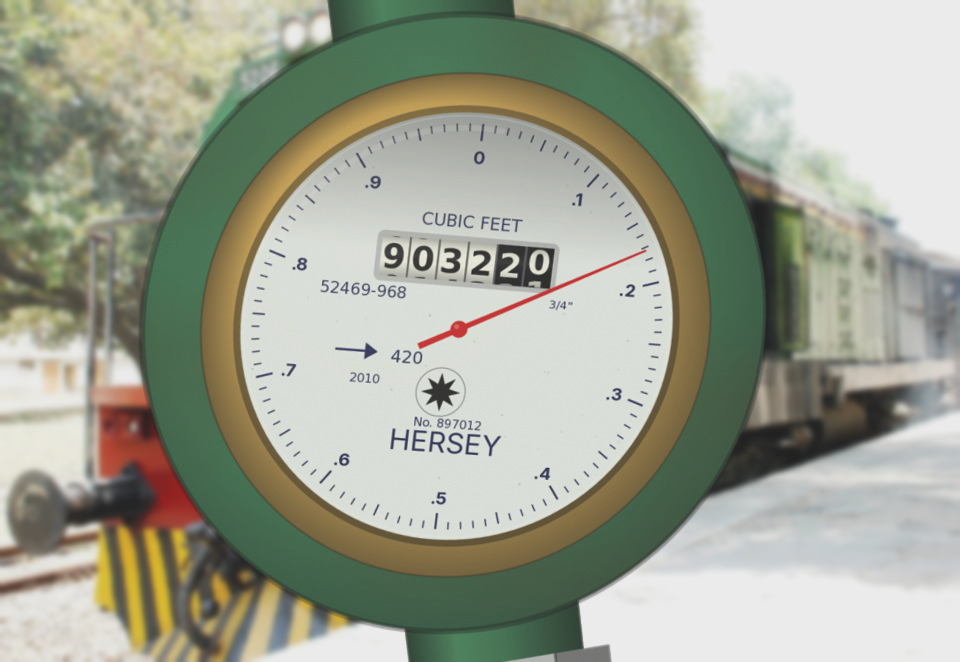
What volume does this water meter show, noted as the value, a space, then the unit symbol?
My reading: 903220.17 ft³
